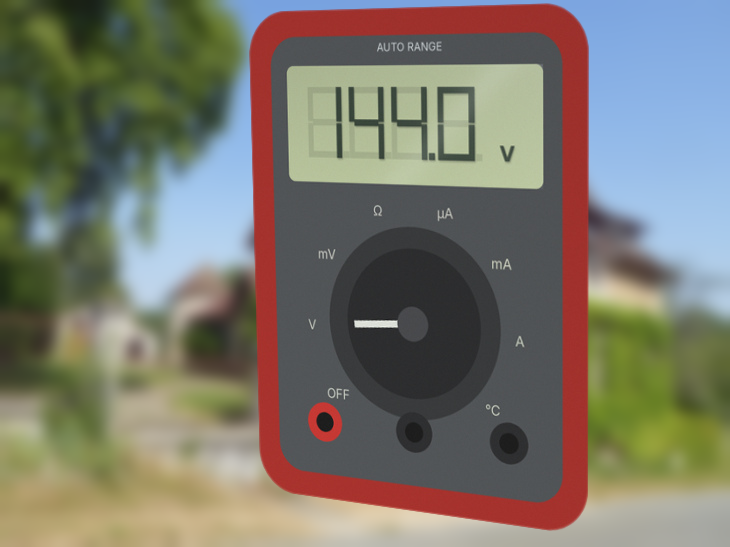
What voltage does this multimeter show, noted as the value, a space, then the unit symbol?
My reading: 144.0 V
